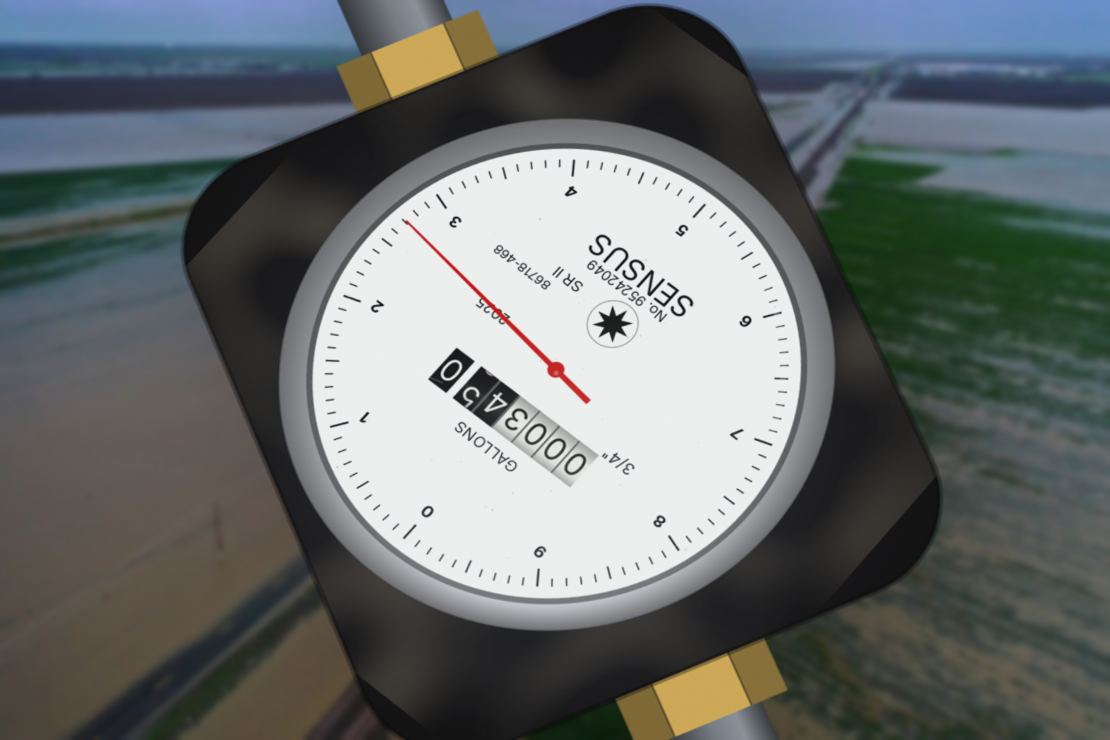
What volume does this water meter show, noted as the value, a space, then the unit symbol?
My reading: 3452.7 gal
